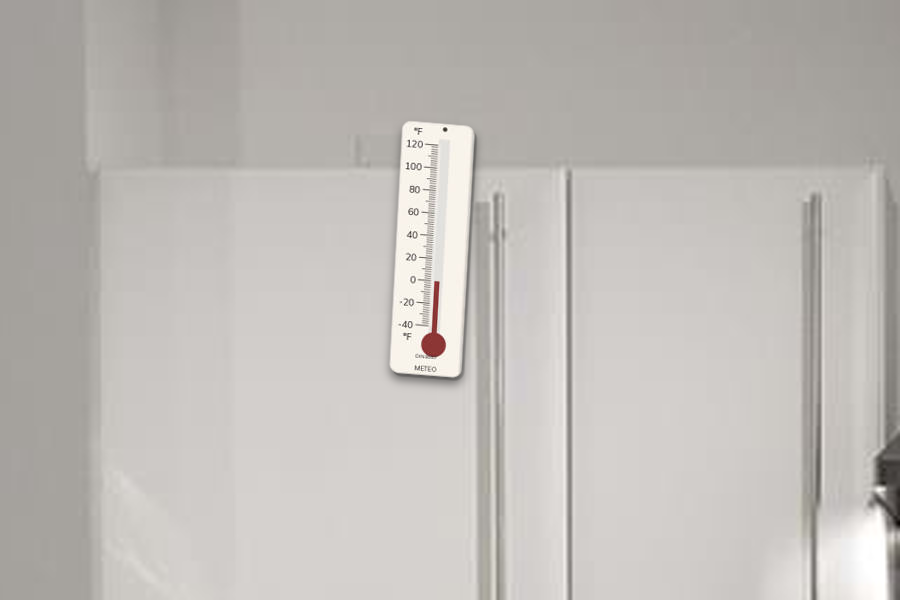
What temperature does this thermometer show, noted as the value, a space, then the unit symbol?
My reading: 0 °F
